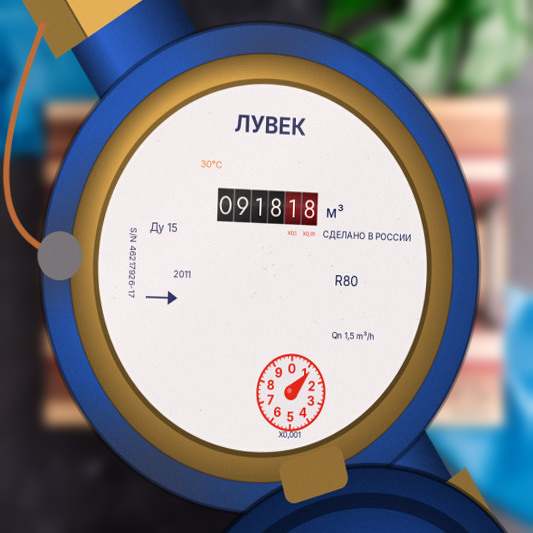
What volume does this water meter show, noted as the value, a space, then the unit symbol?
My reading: 918.181 m³
